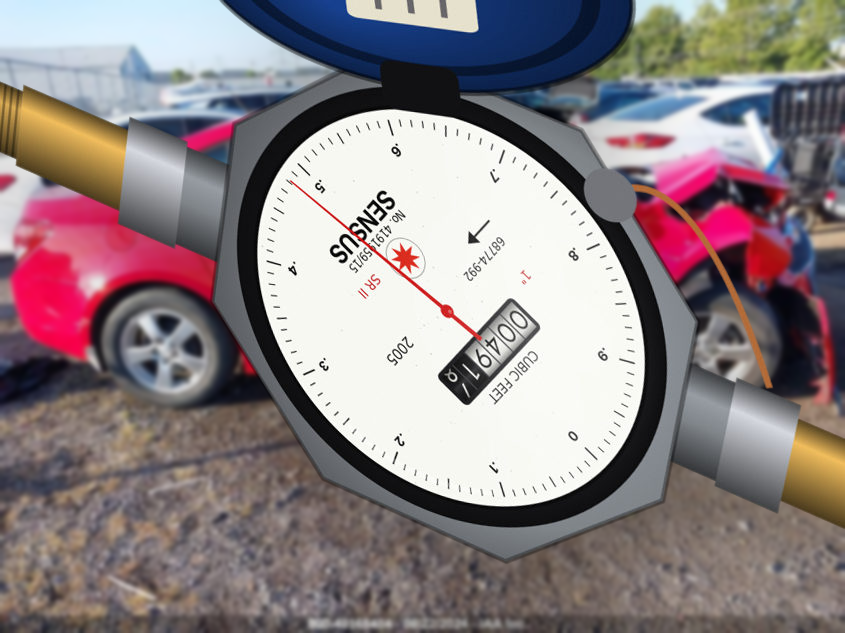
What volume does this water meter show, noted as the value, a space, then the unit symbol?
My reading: 4917.48 ft³
